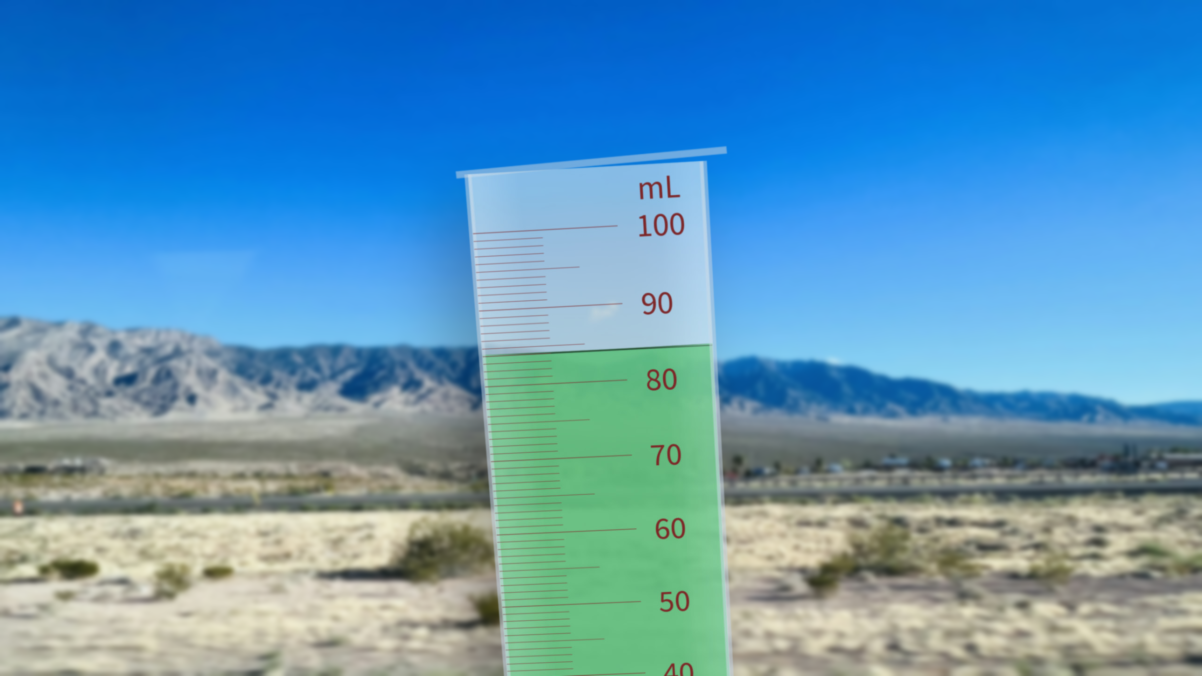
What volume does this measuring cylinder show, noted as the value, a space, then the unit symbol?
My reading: 84 mL
